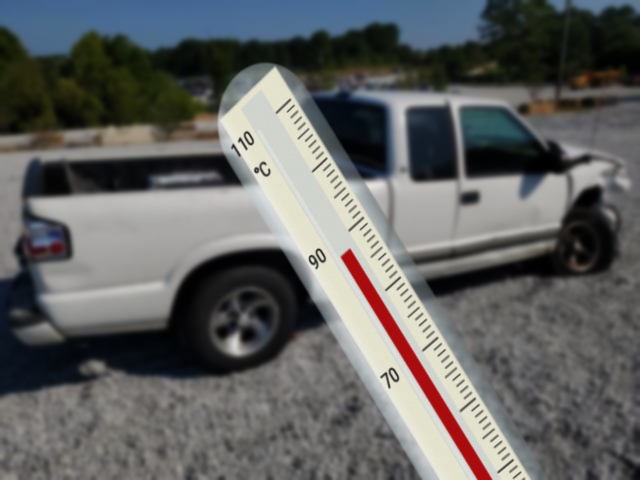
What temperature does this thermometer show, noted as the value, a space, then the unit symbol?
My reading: 88 °C
